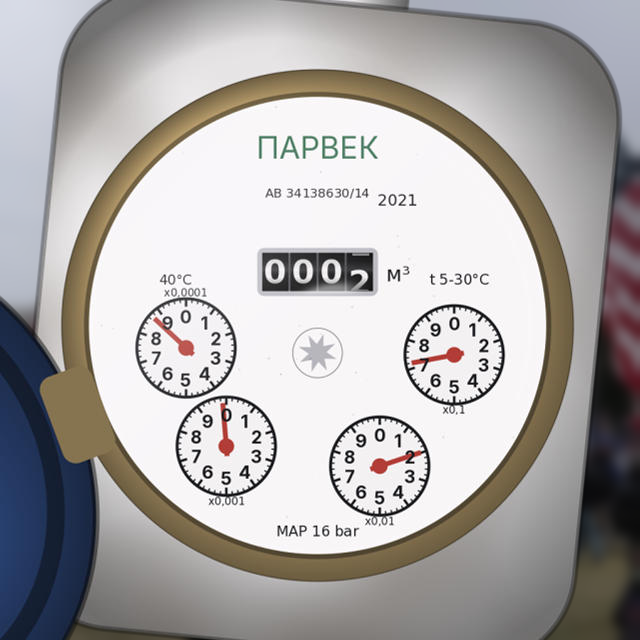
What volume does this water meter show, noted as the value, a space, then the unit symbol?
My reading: 1.7198 m³
